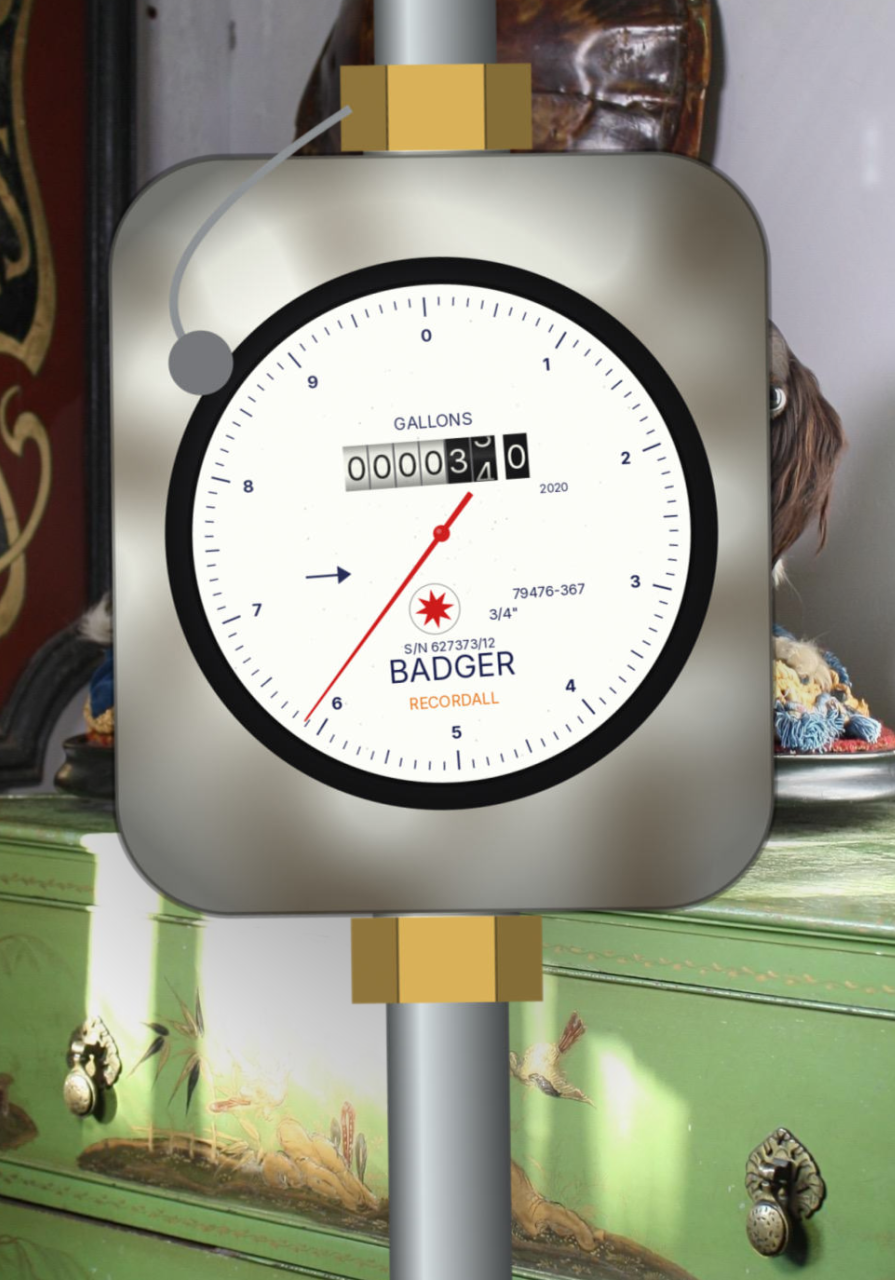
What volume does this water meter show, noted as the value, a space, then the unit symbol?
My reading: 336.1 gal
